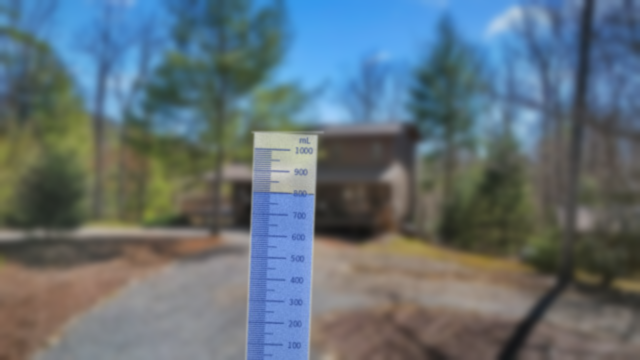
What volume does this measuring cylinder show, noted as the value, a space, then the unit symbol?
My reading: 800 mL
